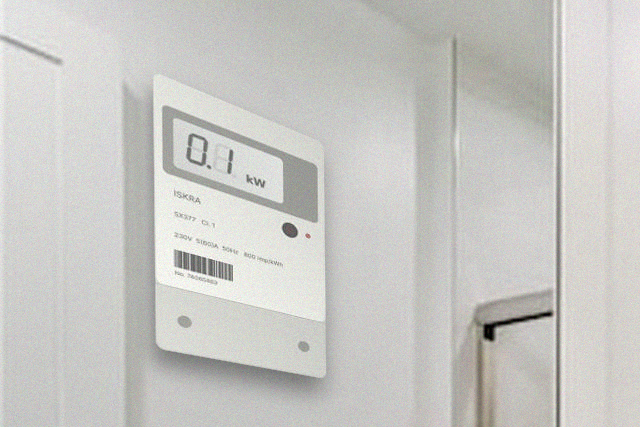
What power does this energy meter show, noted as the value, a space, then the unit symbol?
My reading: 0.1 kW
